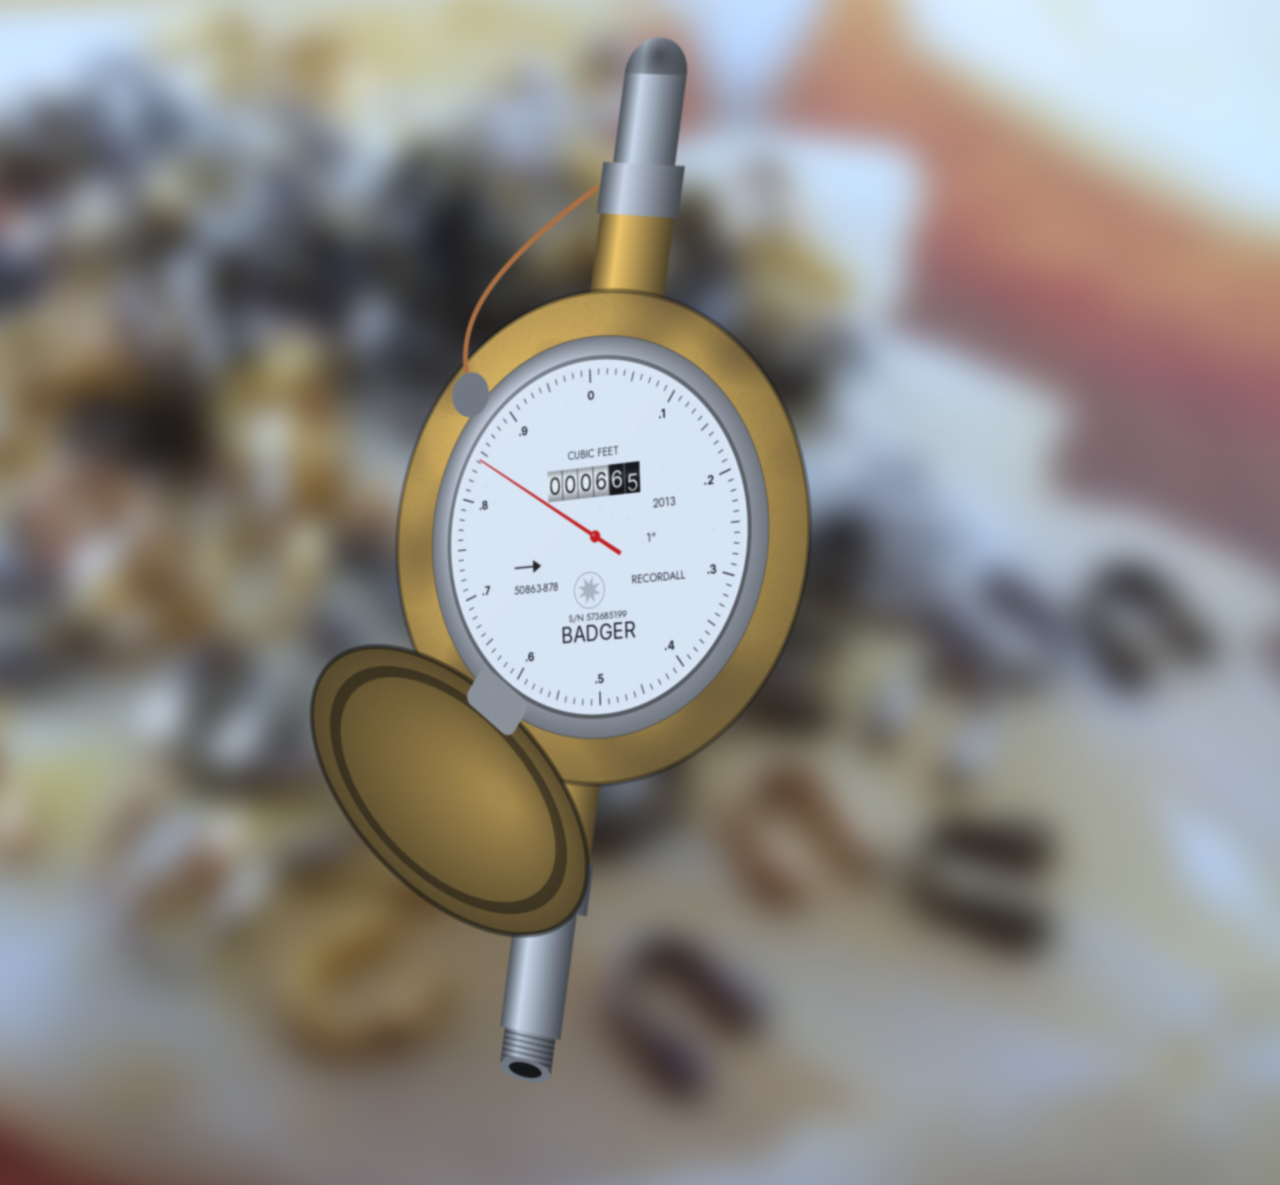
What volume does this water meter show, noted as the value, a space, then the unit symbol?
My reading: 664.84 ft³
